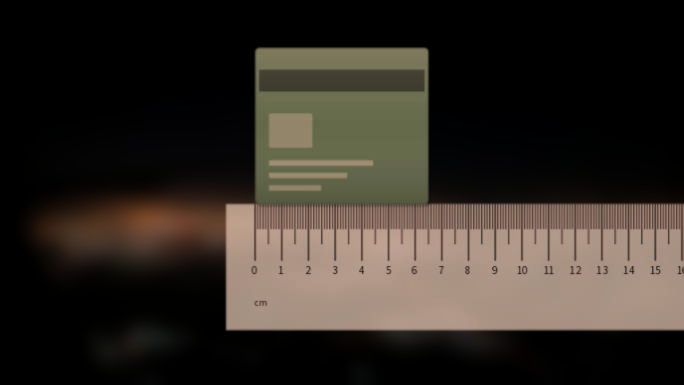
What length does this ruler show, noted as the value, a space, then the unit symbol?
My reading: 6.5 cm
